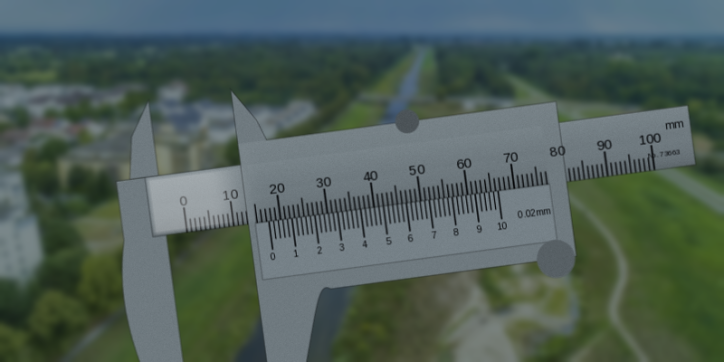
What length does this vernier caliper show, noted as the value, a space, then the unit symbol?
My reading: 17.5 mm
